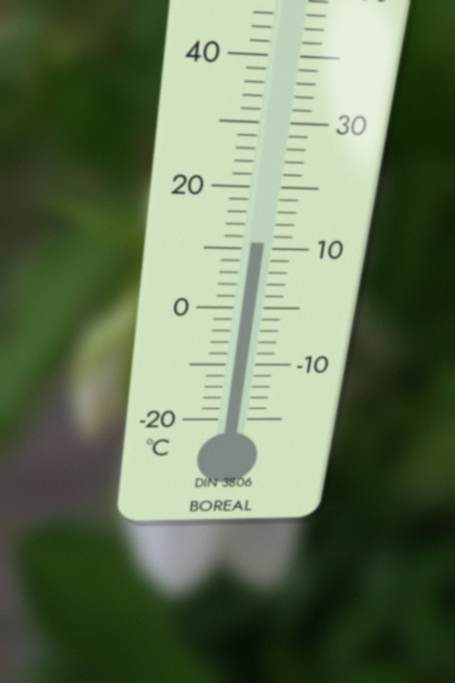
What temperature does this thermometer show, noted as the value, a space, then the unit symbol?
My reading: 11 °C
